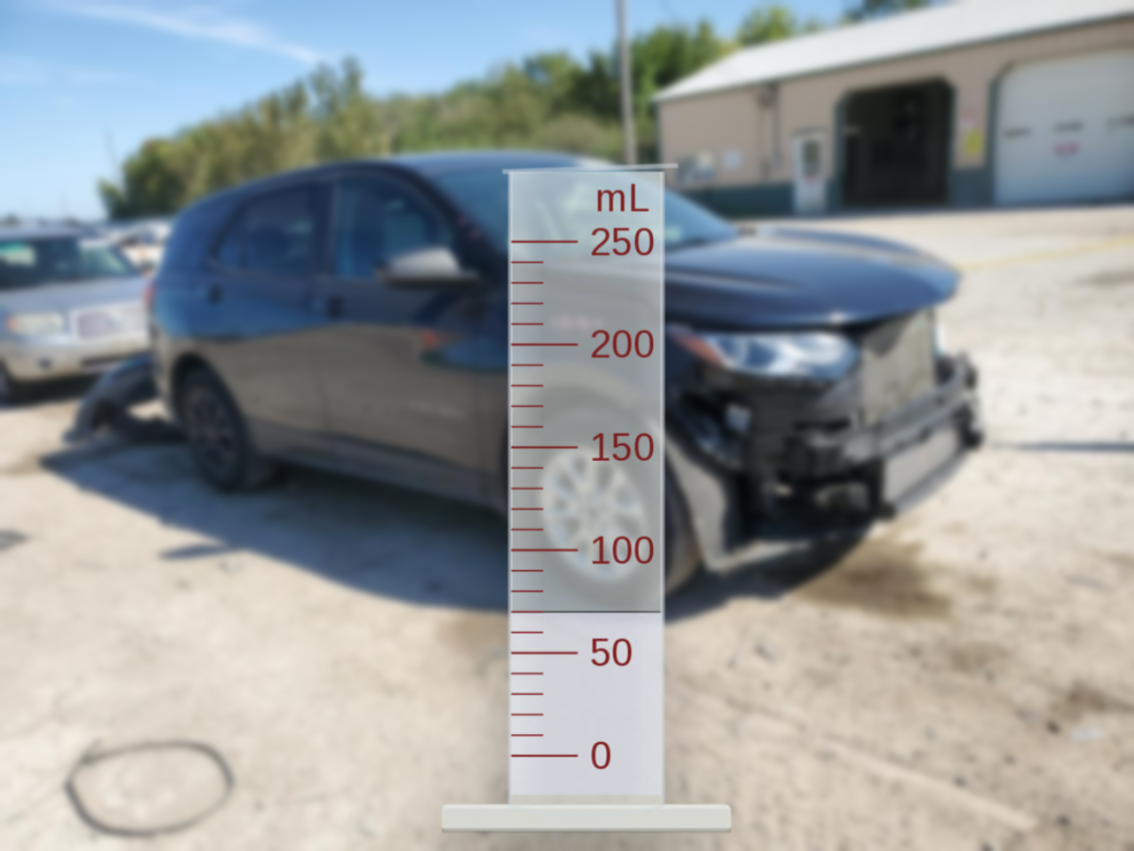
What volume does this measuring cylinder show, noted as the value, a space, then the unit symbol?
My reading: 70 mL
